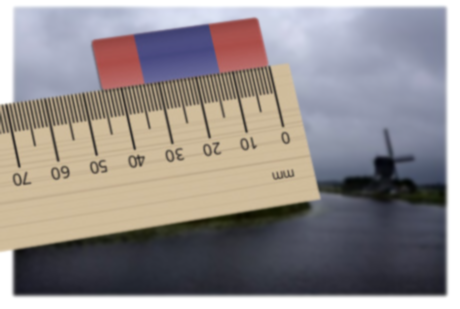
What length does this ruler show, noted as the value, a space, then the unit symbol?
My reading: 45 mm
